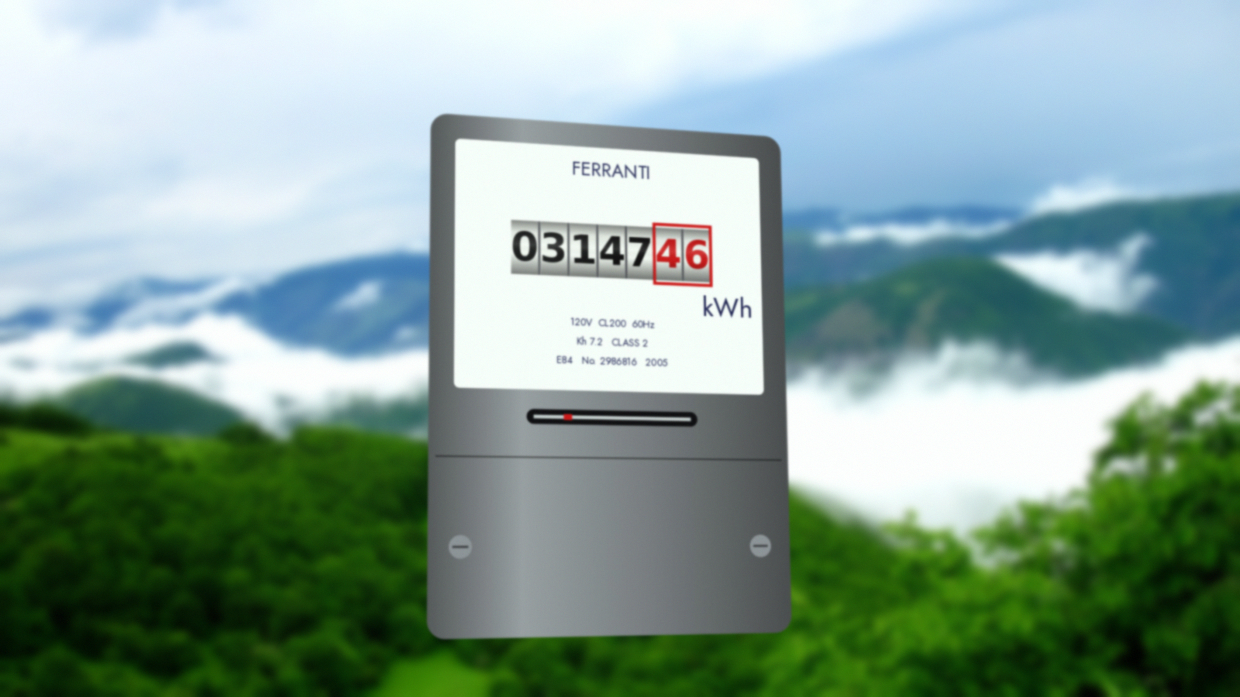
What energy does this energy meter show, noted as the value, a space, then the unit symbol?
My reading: 3147.46 kWh
